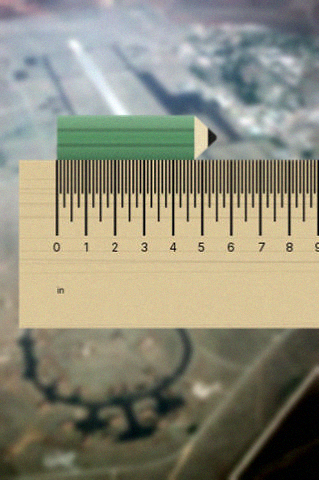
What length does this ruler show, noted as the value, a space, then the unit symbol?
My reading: 5.5 in
